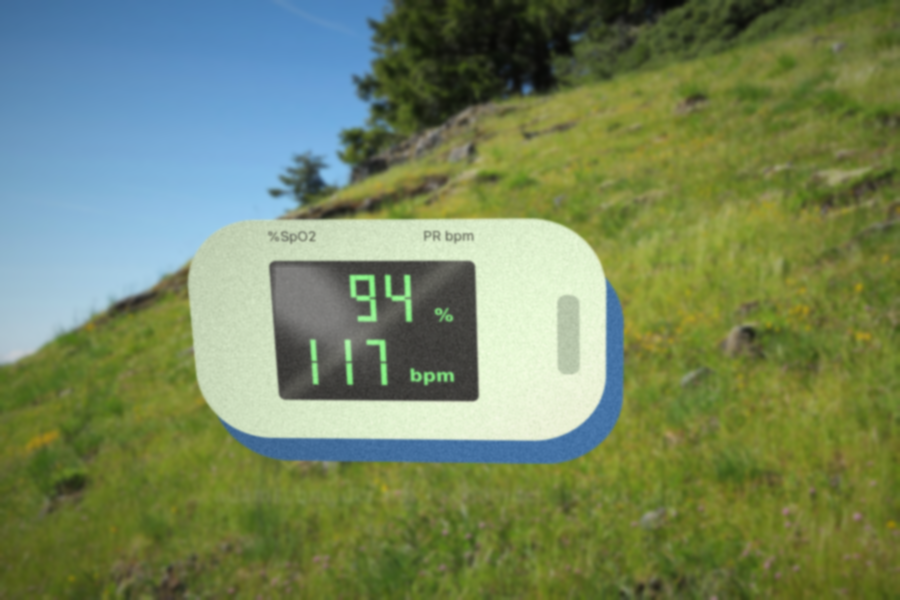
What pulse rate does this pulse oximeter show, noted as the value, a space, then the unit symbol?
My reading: 117 bpm
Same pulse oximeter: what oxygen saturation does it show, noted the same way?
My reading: 94 %
